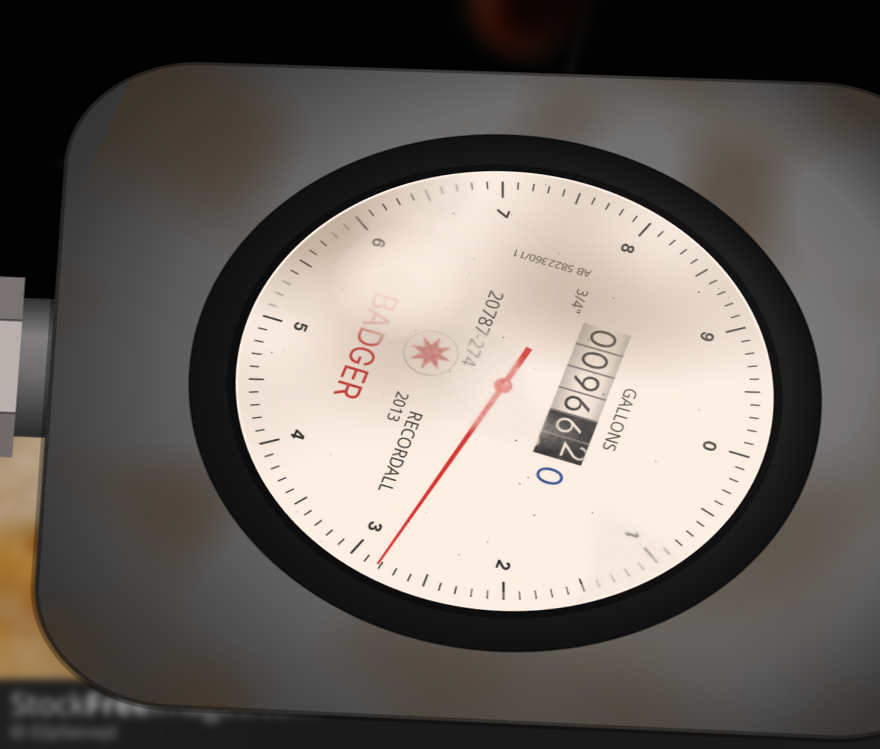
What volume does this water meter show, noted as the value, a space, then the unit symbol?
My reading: 96622.8 gal
